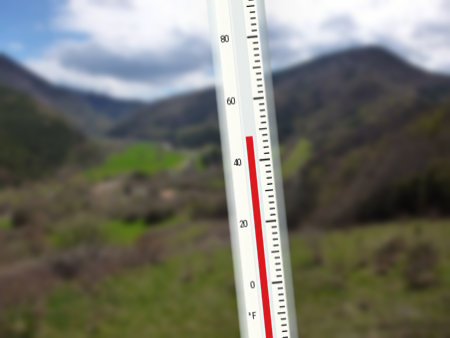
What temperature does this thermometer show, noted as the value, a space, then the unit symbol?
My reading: 48 °F
